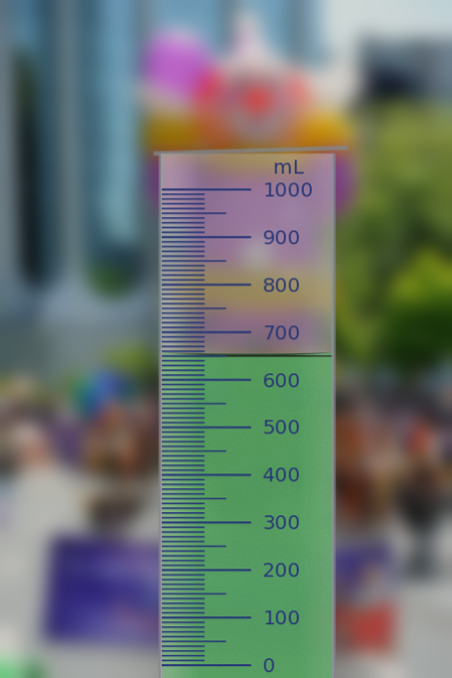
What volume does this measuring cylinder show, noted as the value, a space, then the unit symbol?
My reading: 650 mL
